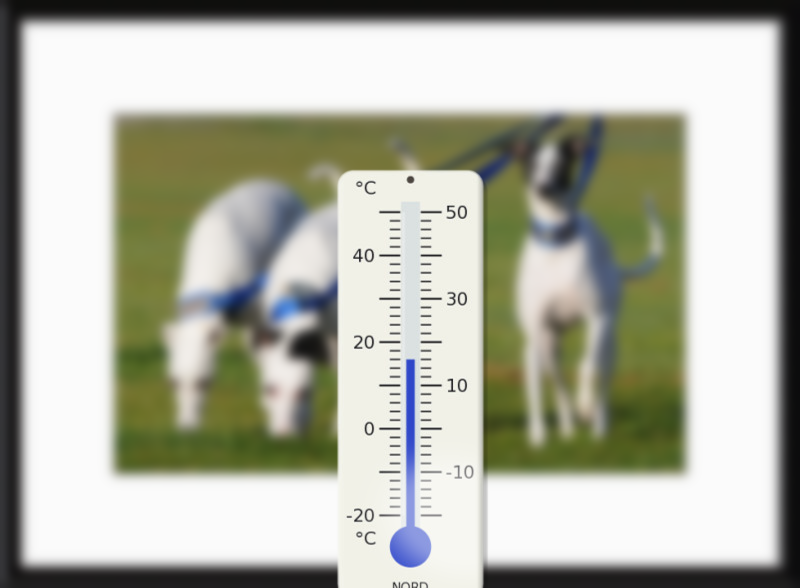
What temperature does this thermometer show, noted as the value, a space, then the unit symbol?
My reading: 16 °C
